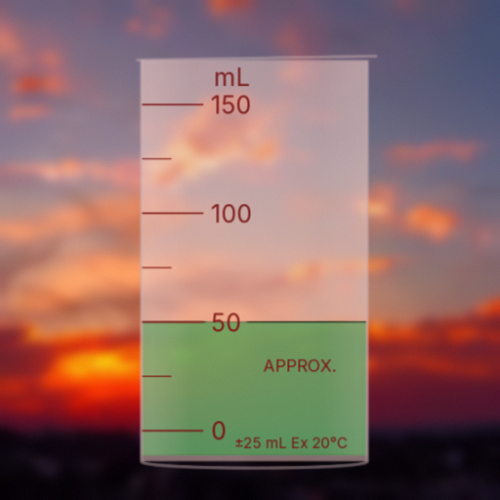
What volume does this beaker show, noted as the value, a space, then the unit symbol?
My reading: 50 mL
